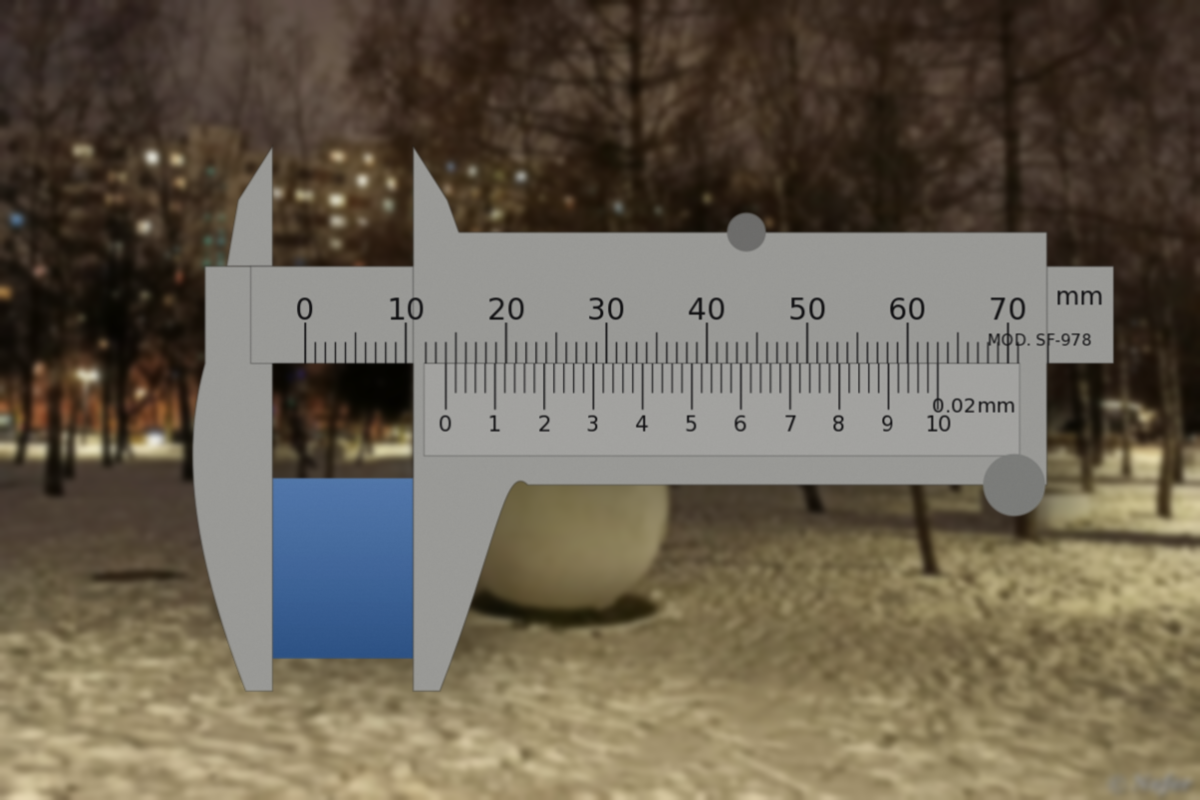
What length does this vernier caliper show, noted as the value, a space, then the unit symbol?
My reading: 14.0 mm
